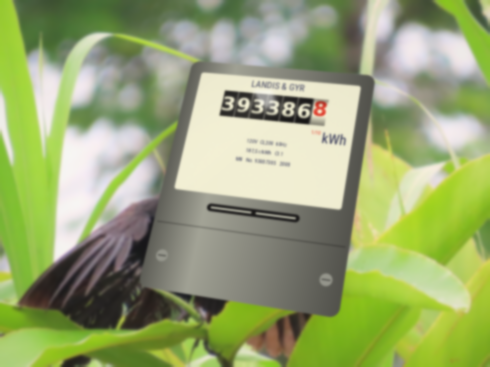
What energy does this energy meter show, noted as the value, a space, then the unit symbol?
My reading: 393386.8 kWh
